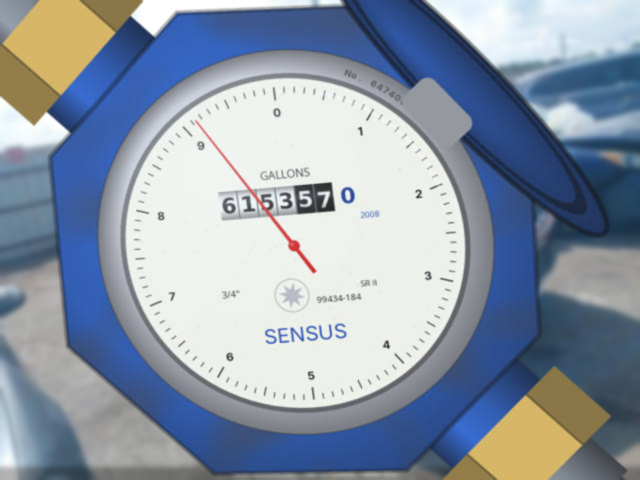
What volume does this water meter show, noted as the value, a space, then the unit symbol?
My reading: 6153569.1 gal
